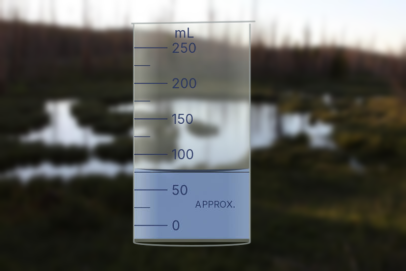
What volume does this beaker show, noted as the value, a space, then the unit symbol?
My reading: 75 mL
